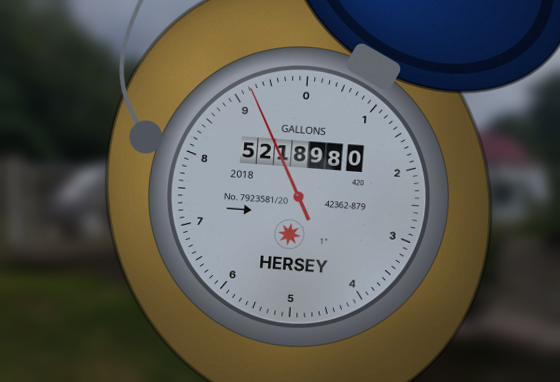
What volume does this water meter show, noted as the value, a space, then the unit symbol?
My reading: 5218979.2 gal
